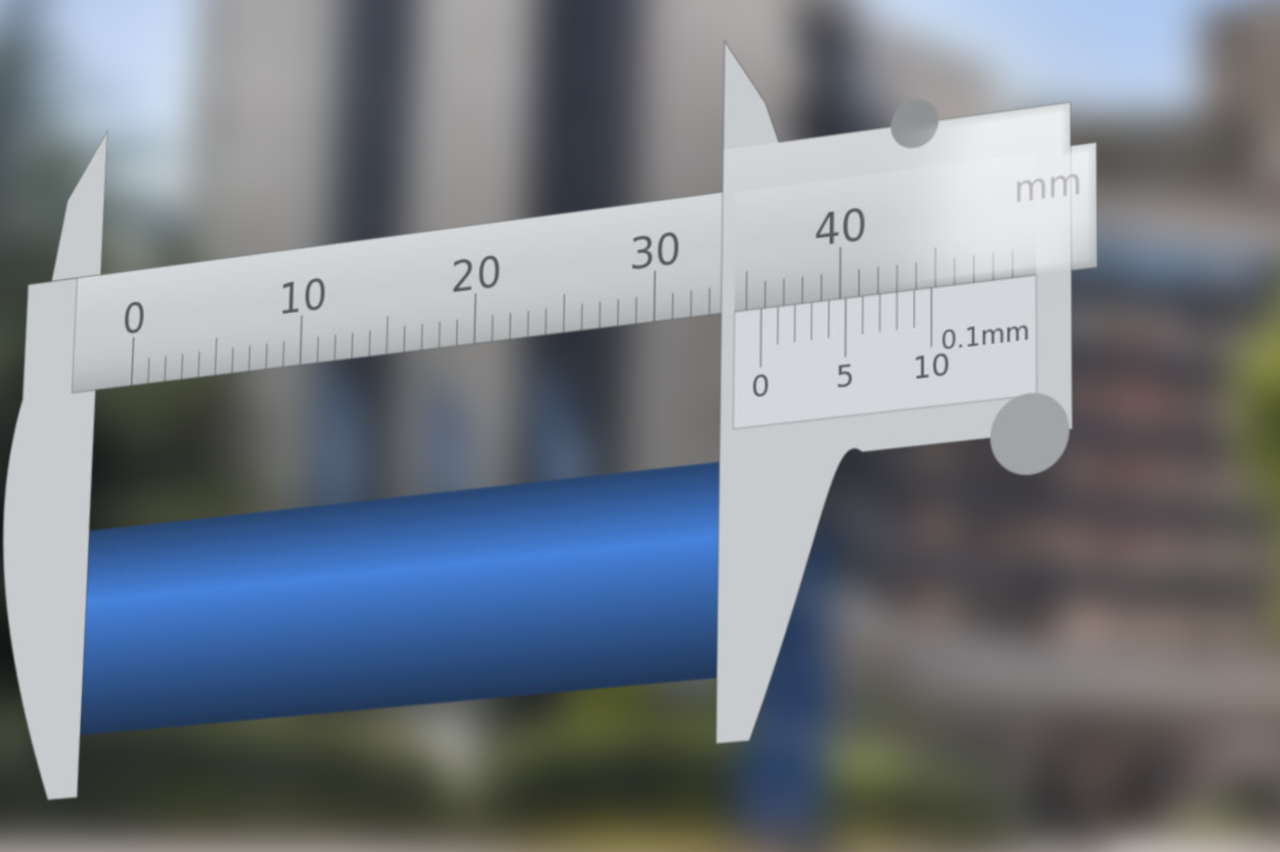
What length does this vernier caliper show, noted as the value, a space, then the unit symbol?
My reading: 35.8 mm
